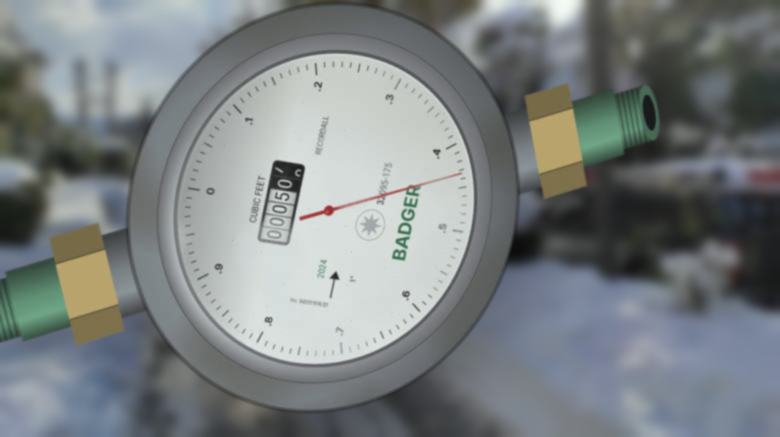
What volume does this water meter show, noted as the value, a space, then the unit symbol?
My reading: 507.43 ft³
